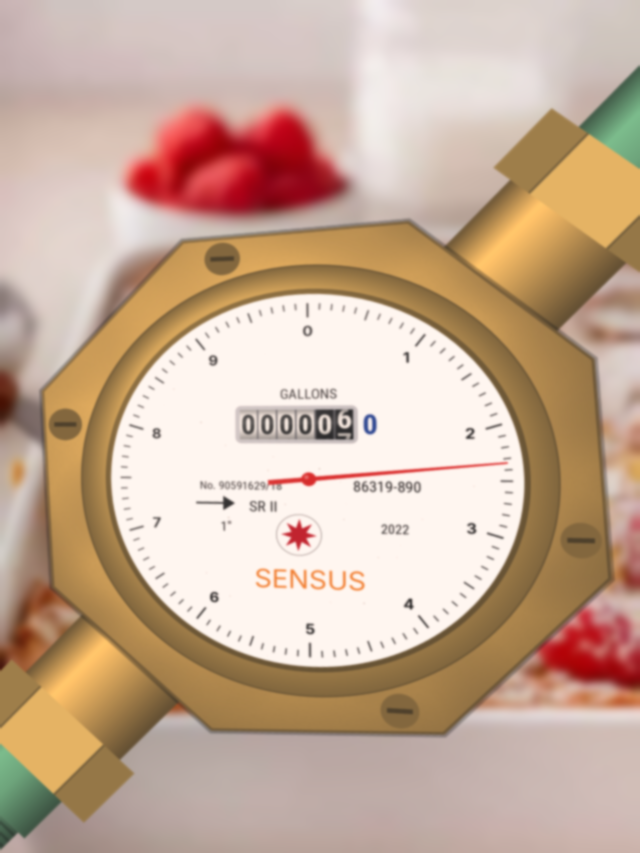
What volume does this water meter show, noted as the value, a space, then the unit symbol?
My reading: 62.3 gal
